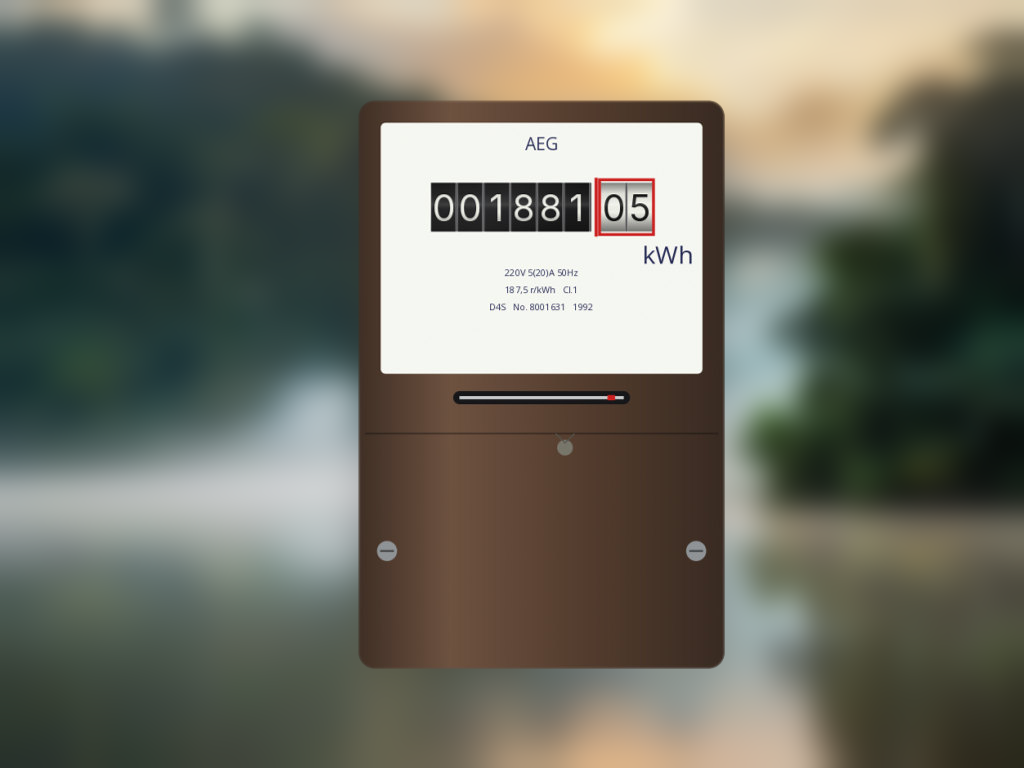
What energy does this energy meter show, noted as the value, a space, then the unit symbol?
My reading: 1881.05 kWh
